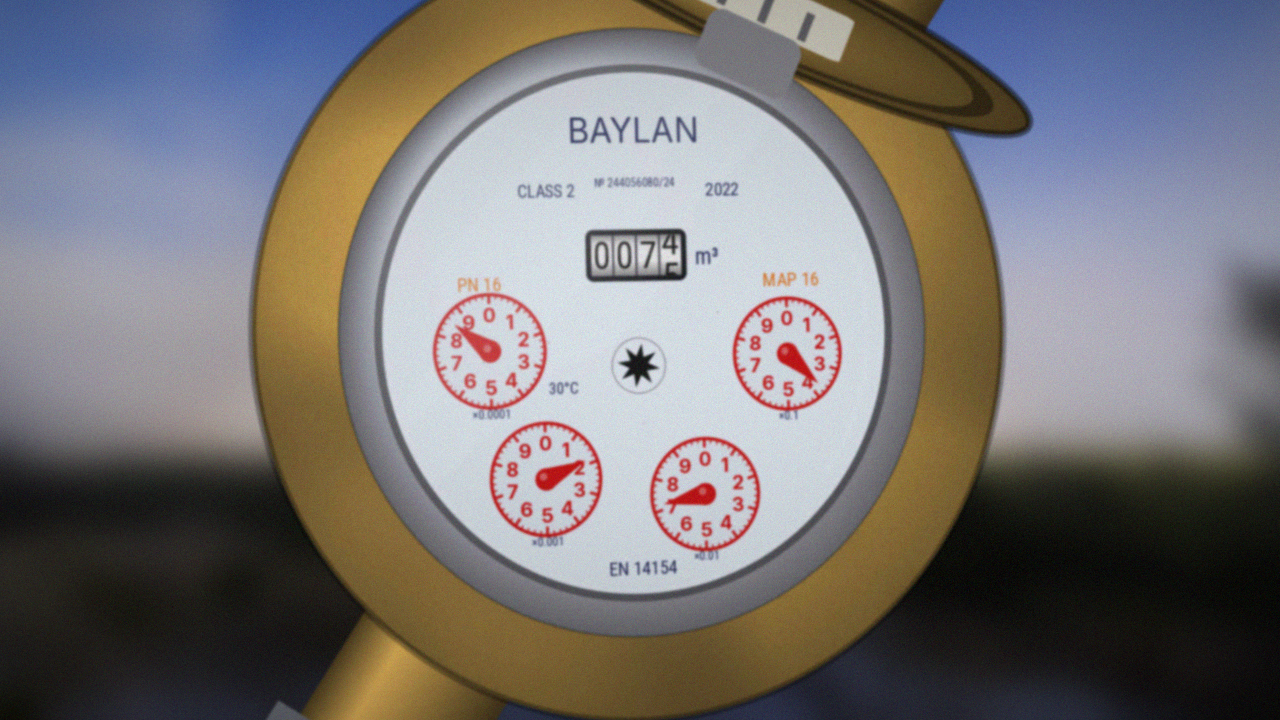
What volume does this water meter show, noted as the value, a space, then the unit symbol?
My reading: 74.3718 m³
